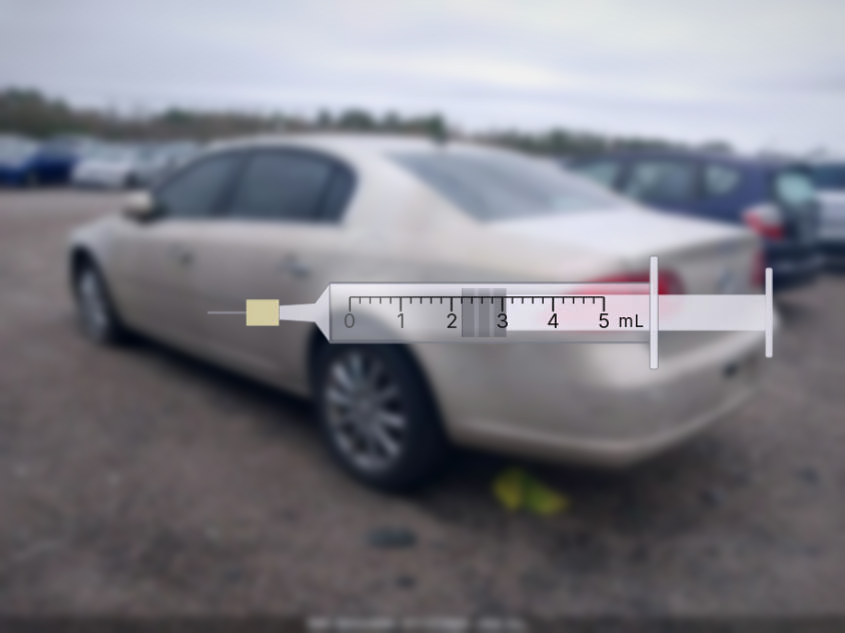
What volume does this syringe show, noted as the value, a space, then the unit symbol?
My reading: 2.2 mL
